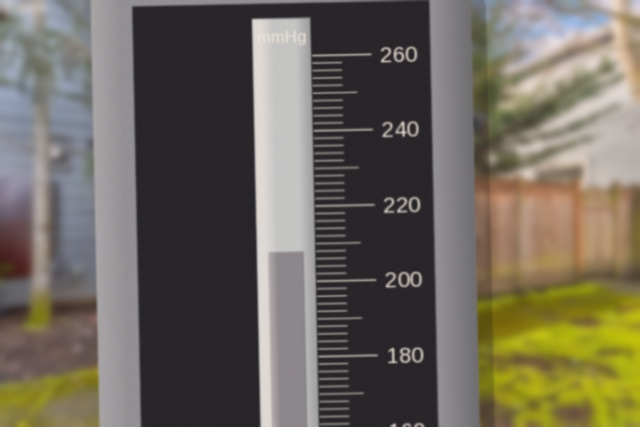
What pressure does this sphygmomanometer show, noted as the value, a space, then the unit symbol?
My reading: 208 mmHg
